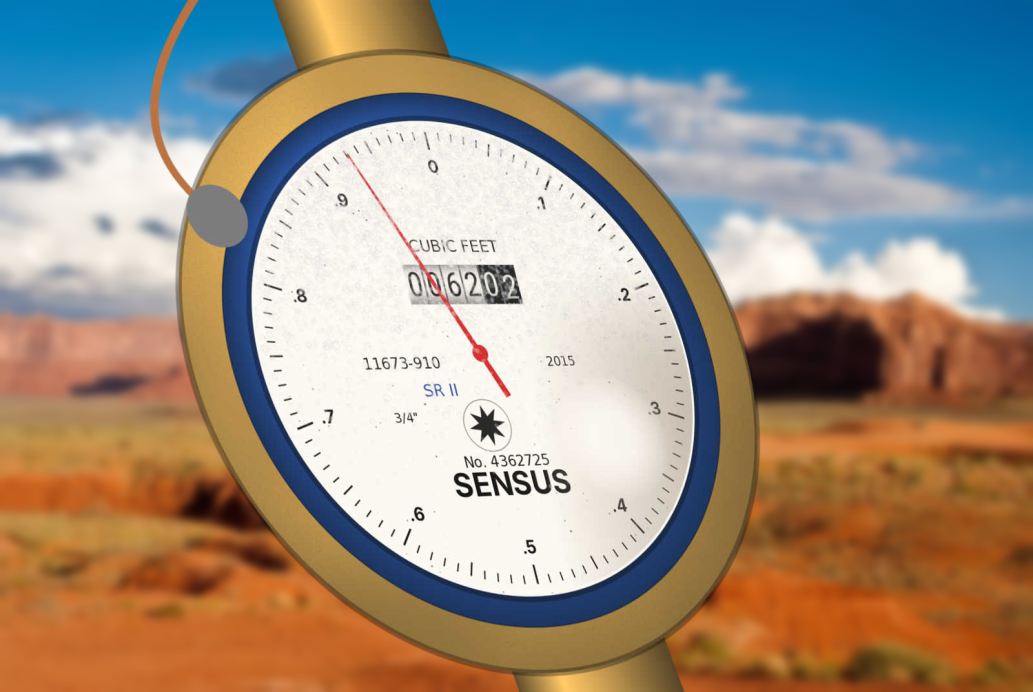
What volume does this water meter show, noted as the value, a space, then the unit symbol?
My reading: 6201.93 ft³
